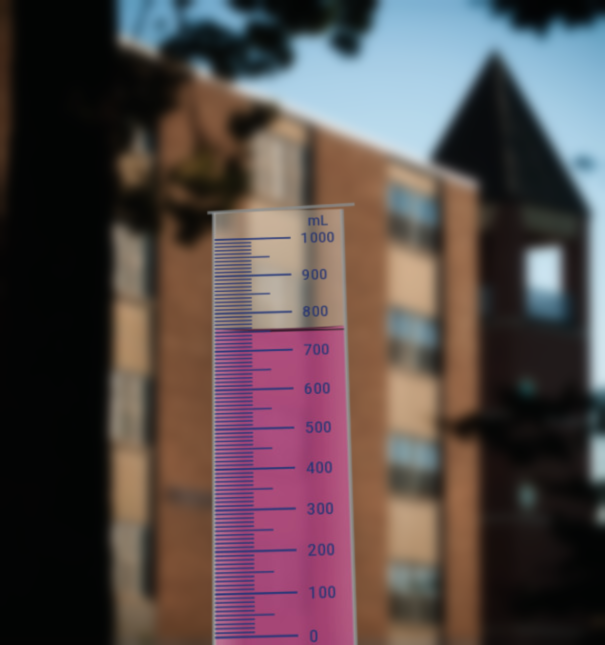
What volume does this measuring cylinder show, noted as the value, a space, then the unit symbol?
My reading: 750 mL
